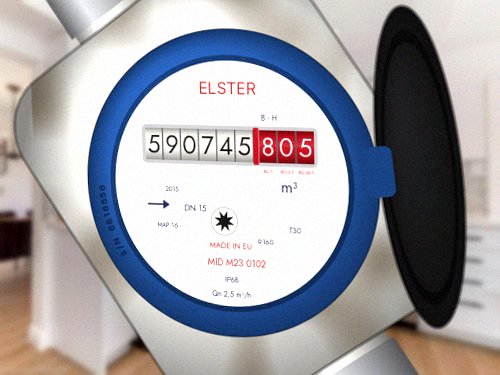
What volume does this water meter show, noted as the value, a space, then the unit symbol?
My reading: 590745.805 m³
